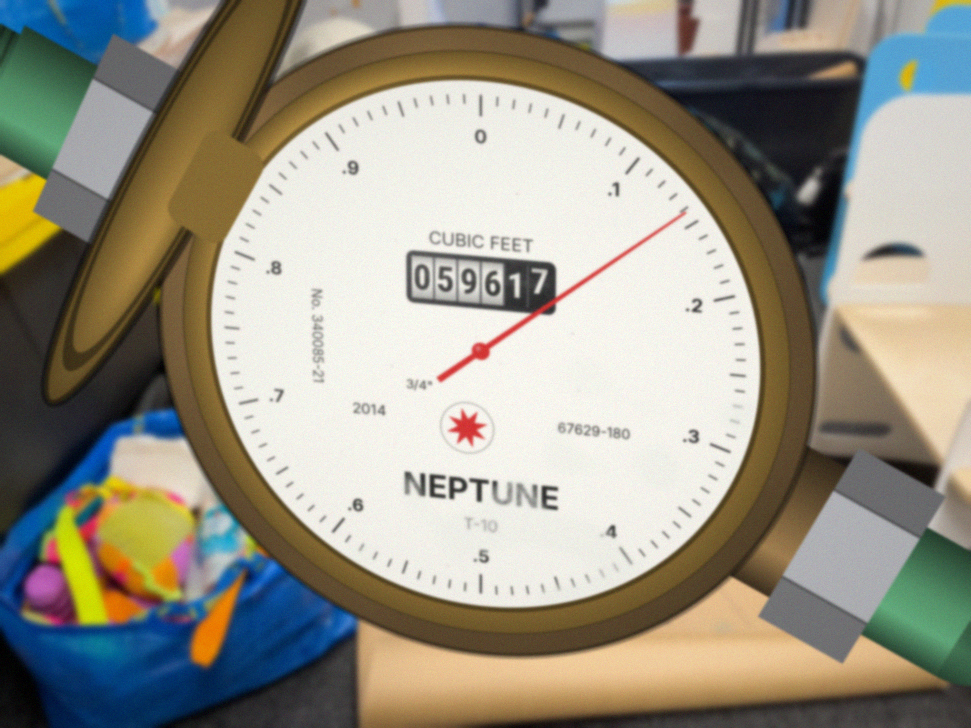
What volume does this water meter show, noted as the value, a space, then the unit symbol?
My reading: 59617.14 ft³
